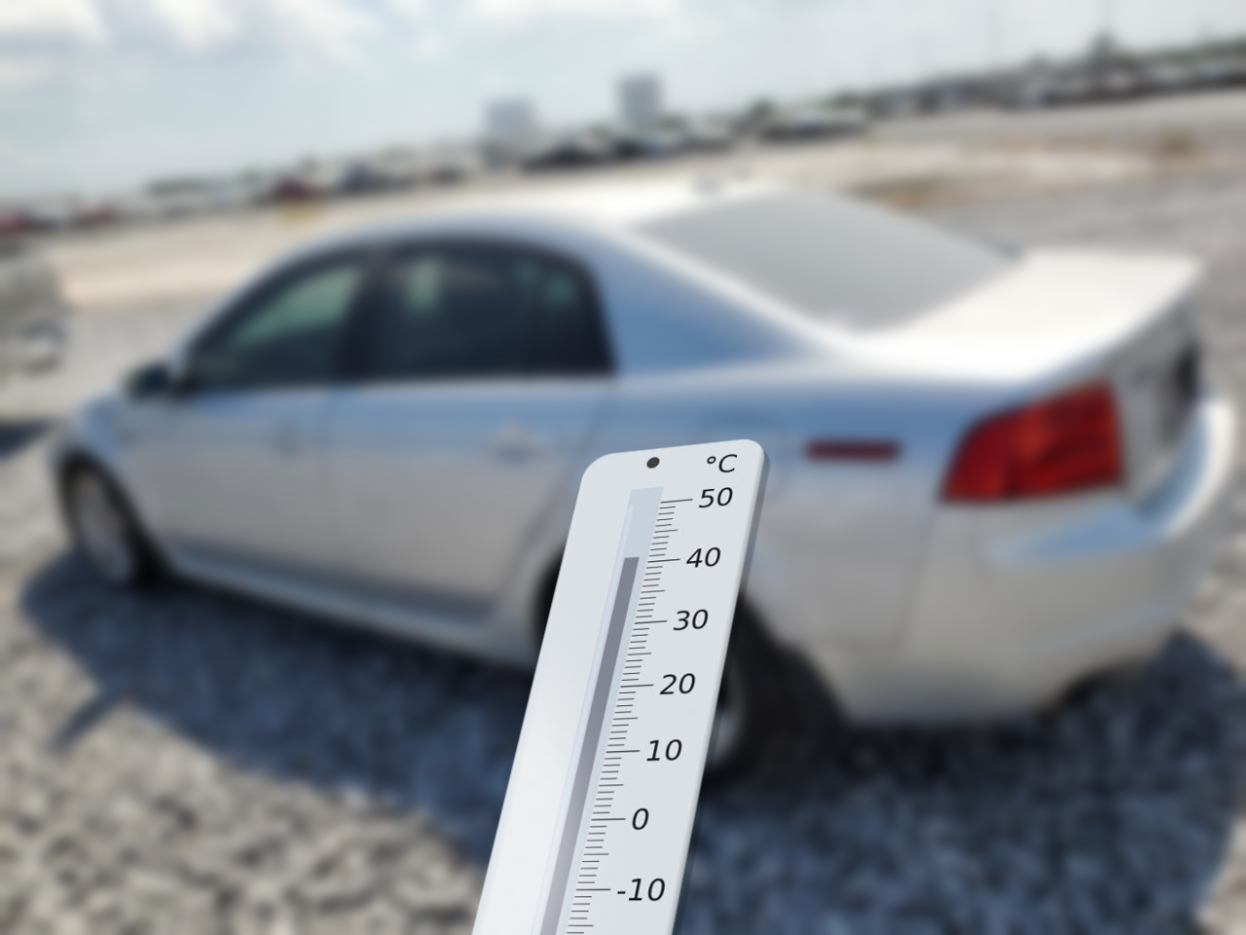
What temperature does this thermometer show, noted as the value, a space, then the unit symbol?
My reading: 41 °C
